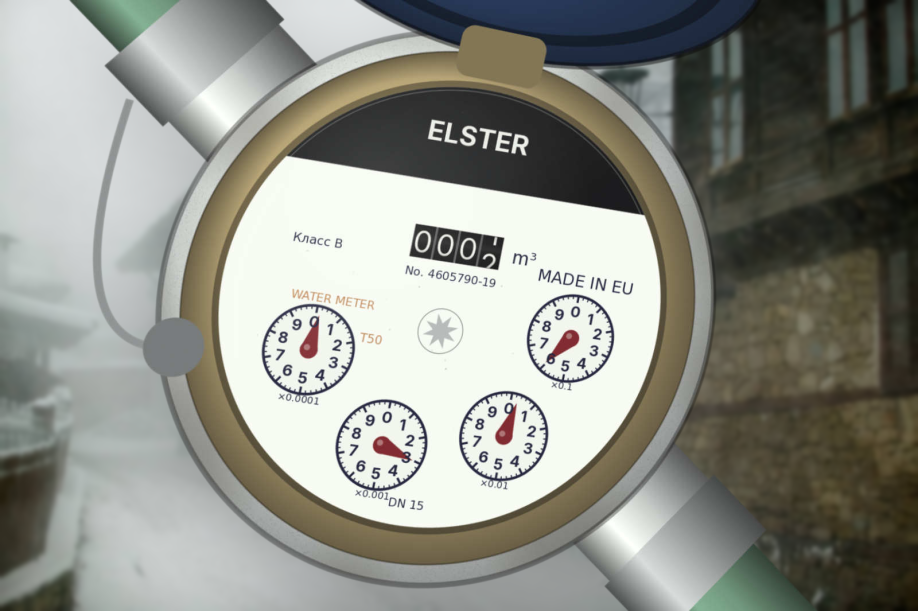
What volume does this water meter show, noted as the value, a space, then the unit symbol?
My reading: 1.6030 m³
